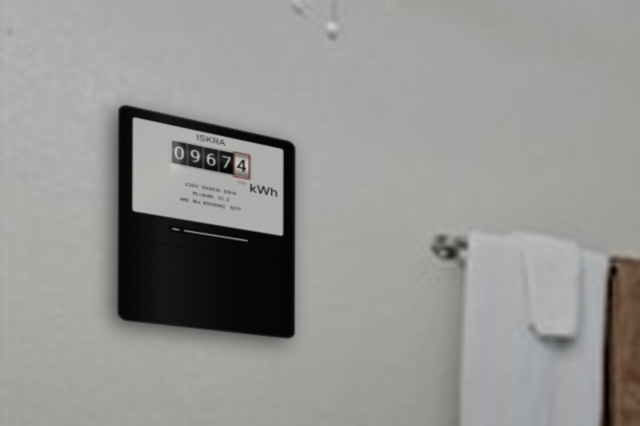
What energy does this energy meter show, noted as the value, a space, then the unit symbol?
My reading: 967.4 kWh
